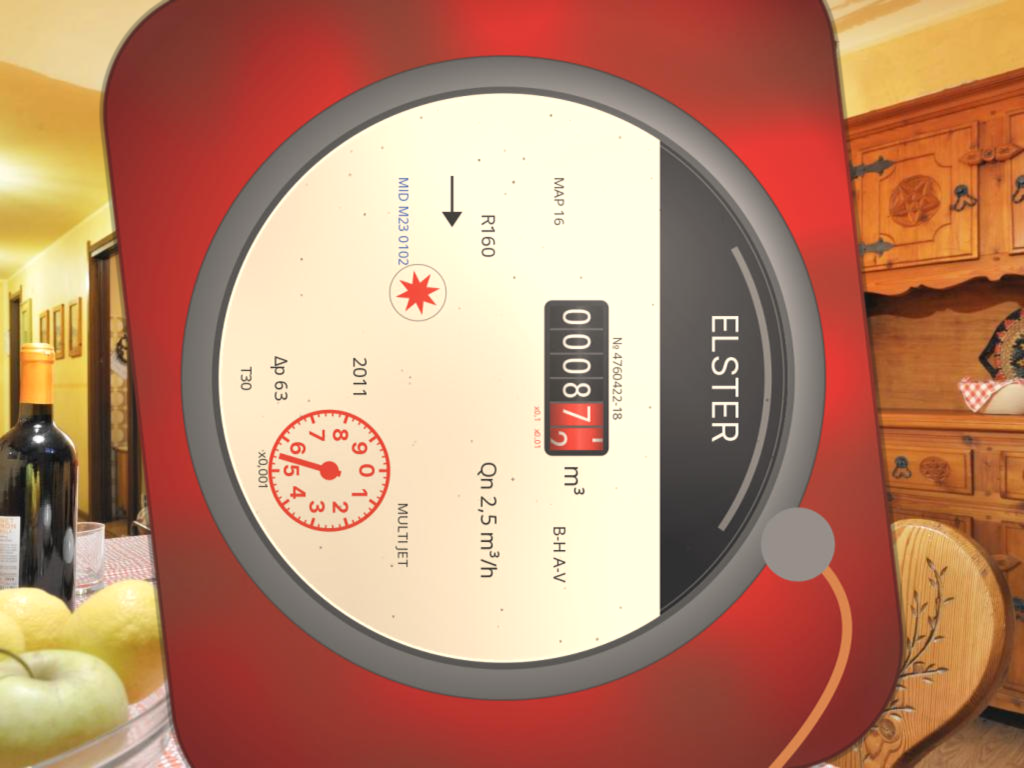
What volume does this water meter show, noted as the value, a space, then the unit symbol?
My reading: 8.715 m³
